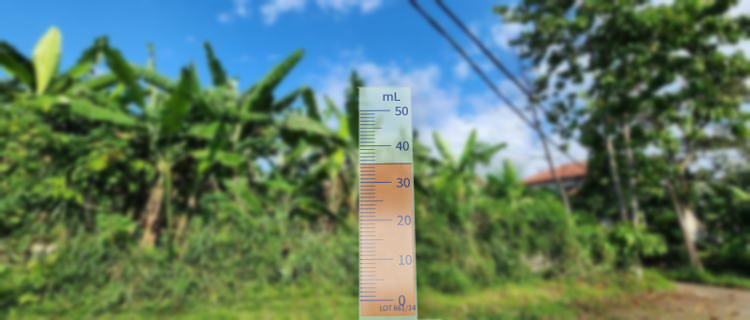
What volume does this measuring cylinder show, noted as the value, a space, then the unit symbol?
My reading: 35 mL
